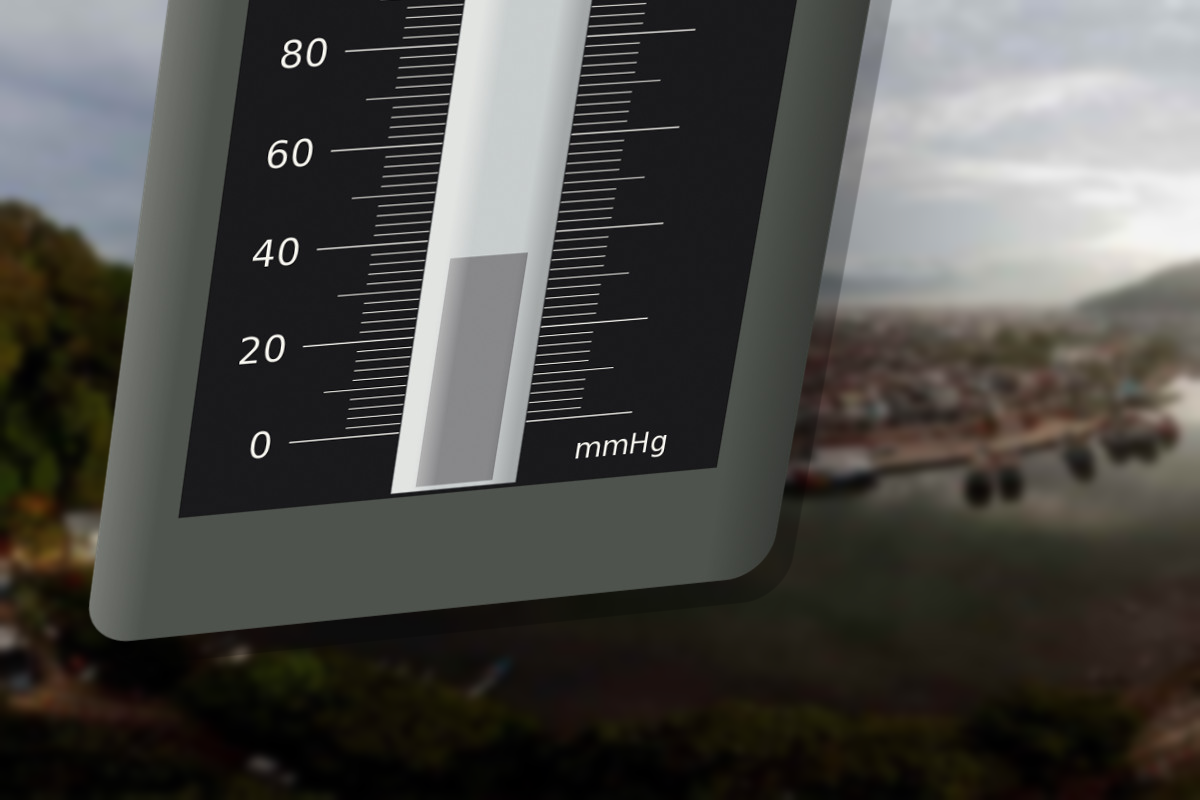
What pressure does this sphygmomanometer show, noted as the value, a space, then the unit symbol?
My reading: 36 mmHg
